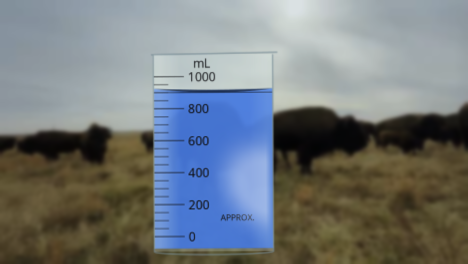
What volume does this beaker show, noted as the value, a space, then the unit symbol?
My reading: 900 mL
